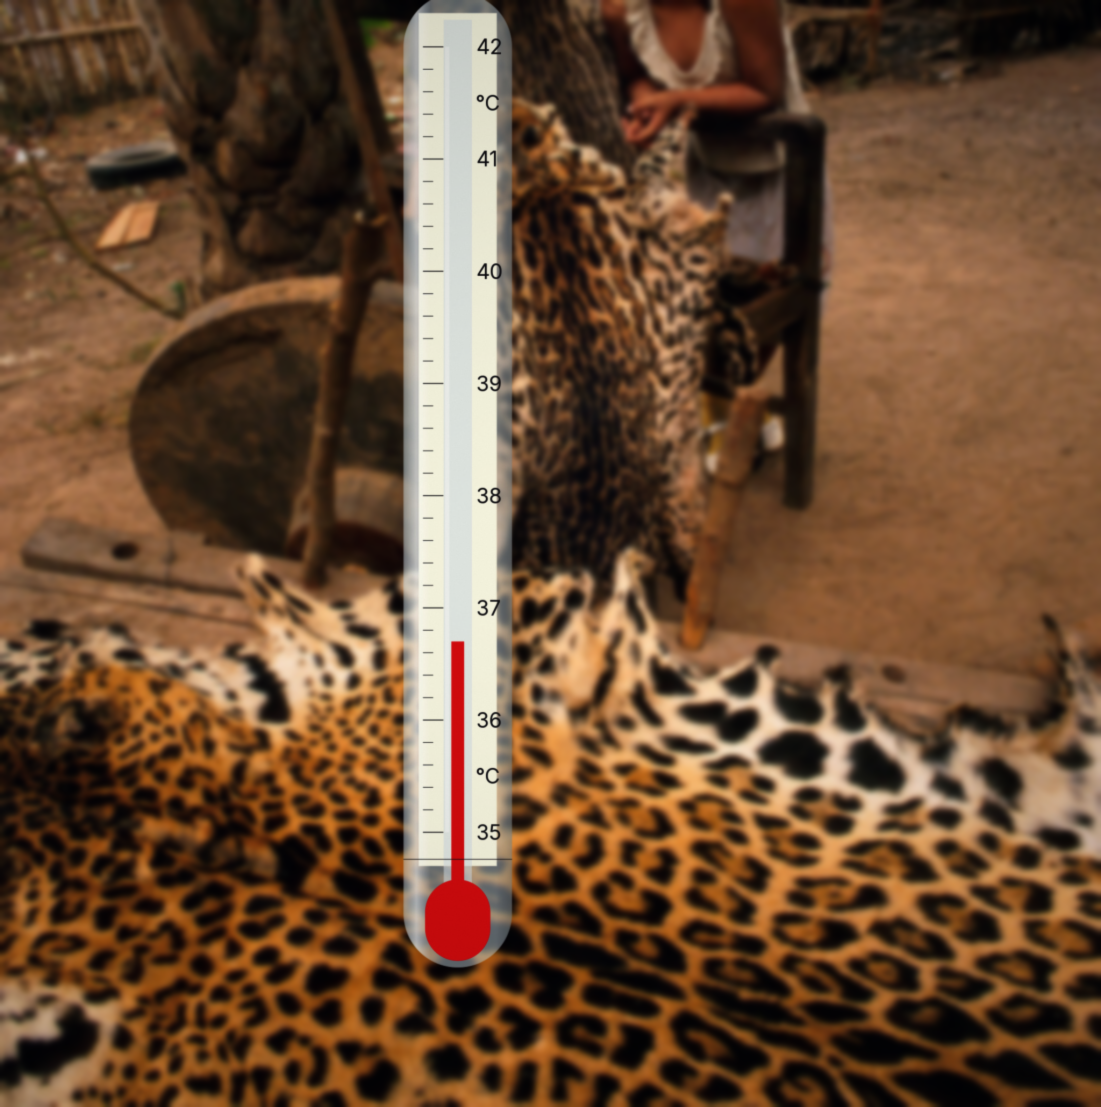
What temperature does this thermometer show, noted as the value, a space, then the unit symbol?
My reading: 36.7 °C
